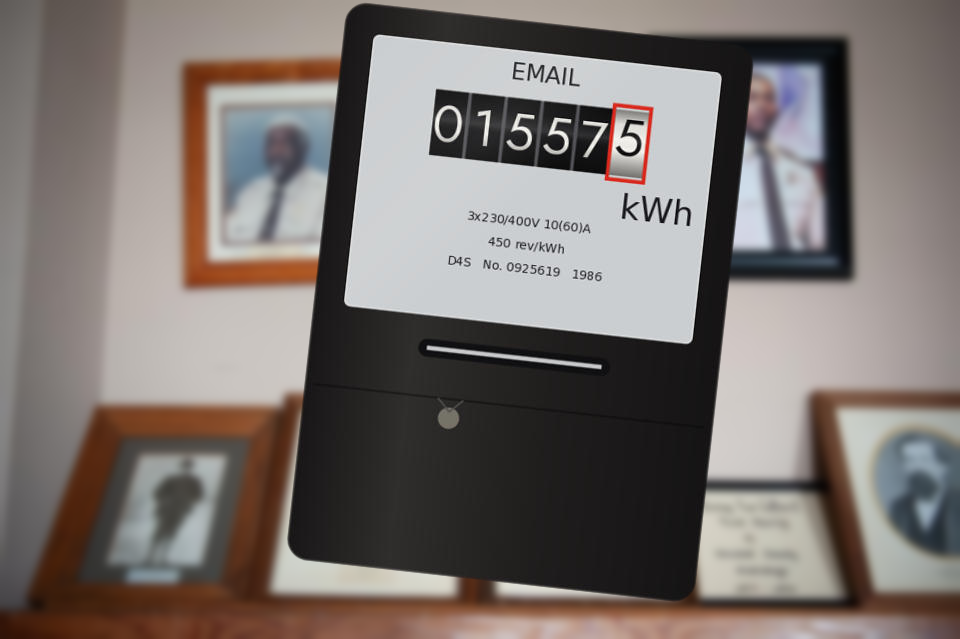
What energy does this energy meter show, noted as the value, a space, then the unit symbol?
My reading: 1557.5 kWh
